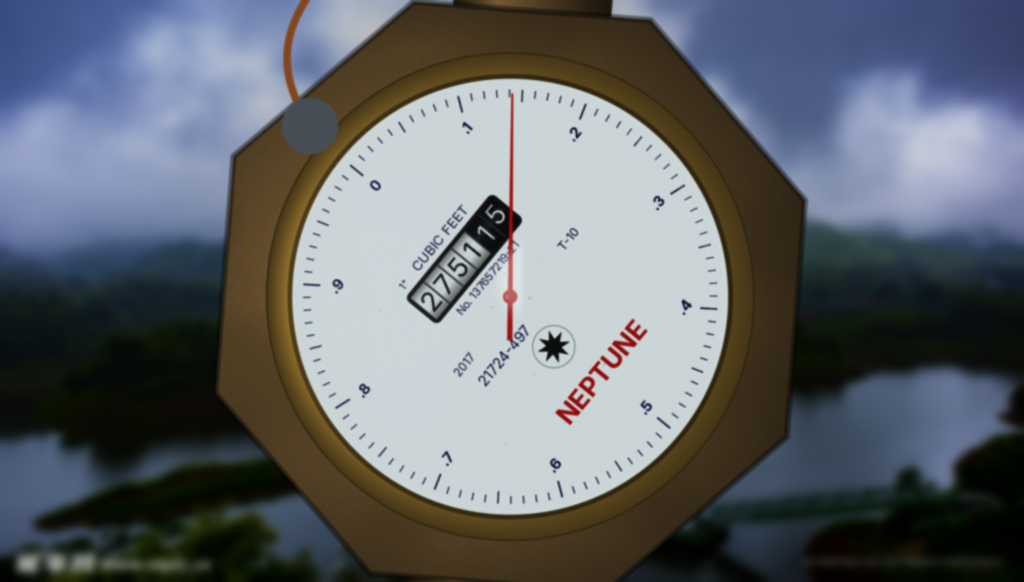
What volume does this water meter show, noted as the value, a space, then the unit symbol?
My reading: 275115.14 ft³
